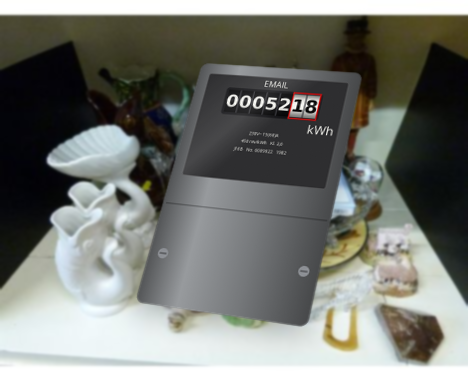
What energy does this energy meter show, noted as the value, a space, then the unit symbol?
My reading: 52.18 kWh
